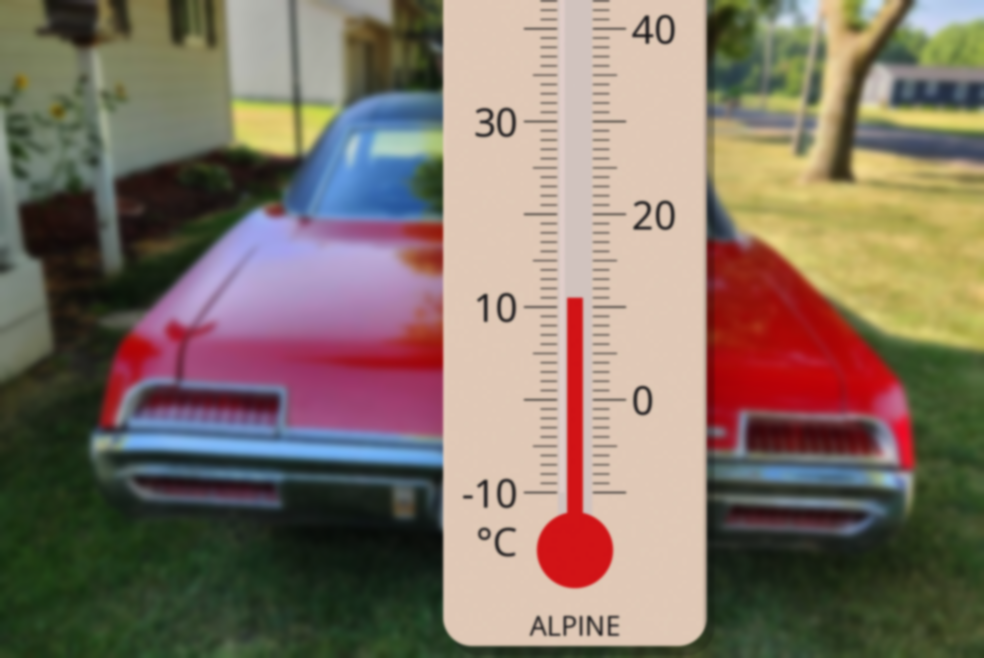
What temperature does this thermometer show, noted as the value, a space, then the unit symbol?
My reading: 11 °C
